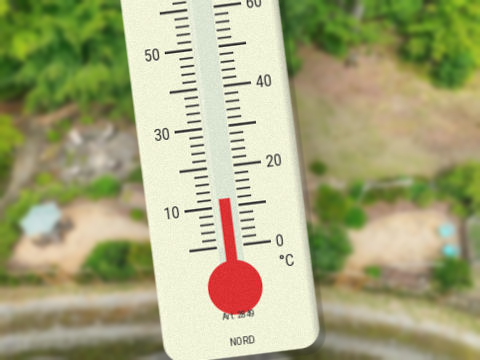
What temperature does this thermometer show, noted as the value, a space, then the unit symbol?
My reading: 12 °C
